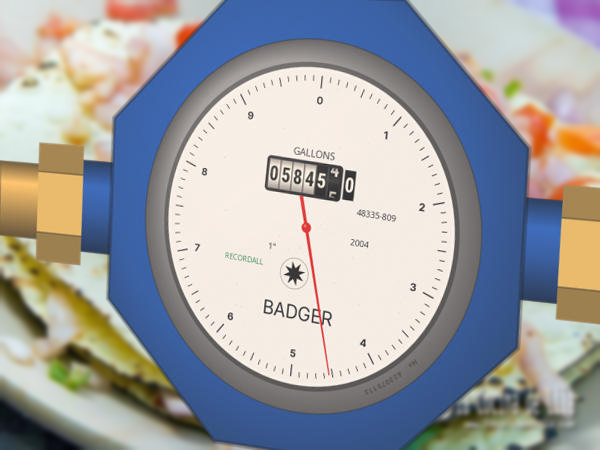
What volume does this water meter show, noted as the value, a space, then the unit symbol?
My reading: 584544.5 gal
